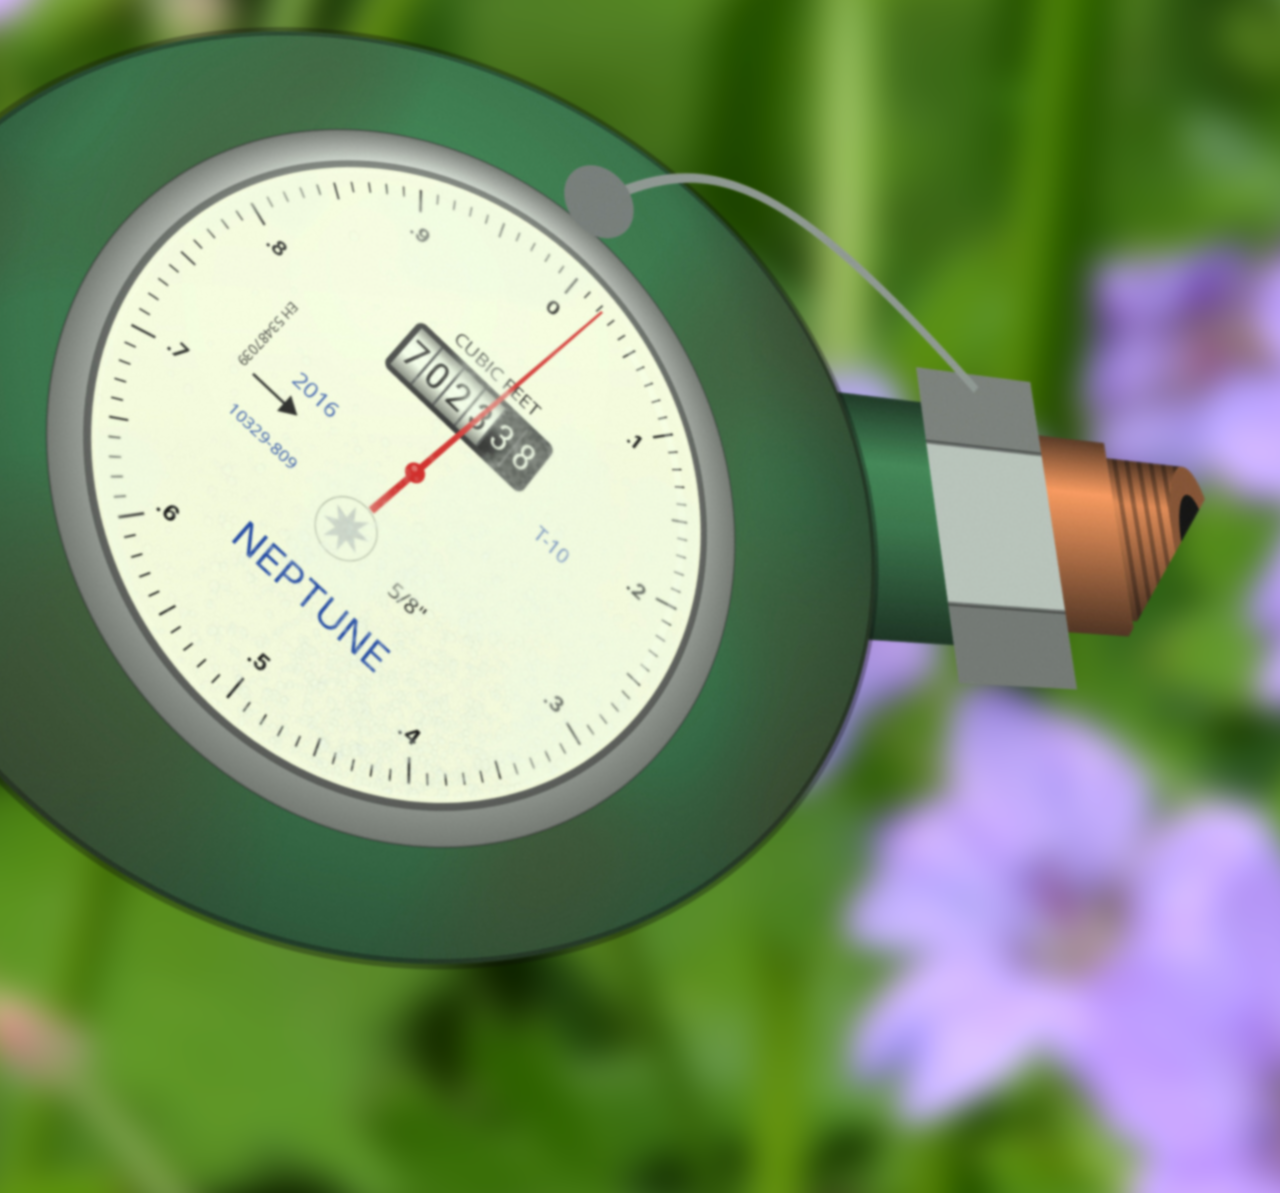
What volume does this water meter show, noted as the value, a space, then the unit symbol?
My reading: 702338.02 ft³
